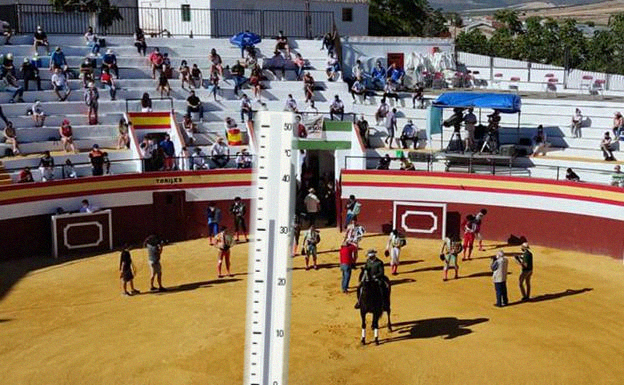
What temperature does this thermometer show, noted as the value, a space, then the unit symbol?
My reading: 32 °C
